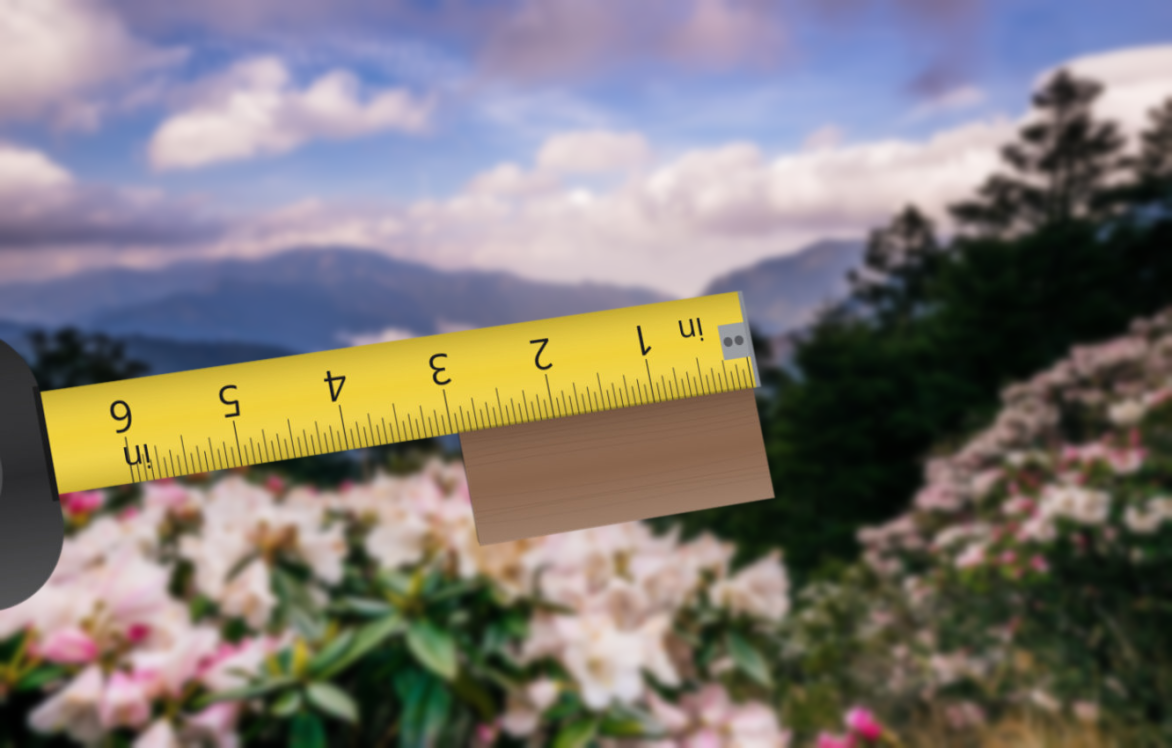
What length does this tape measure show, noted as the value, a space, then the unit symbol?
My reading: 2.9375 in
